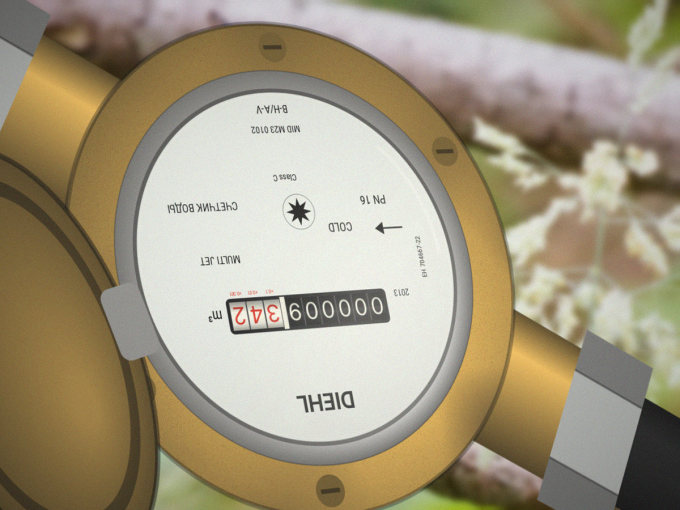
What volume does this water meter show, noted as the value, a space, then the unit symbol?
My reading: 9.342 m³
